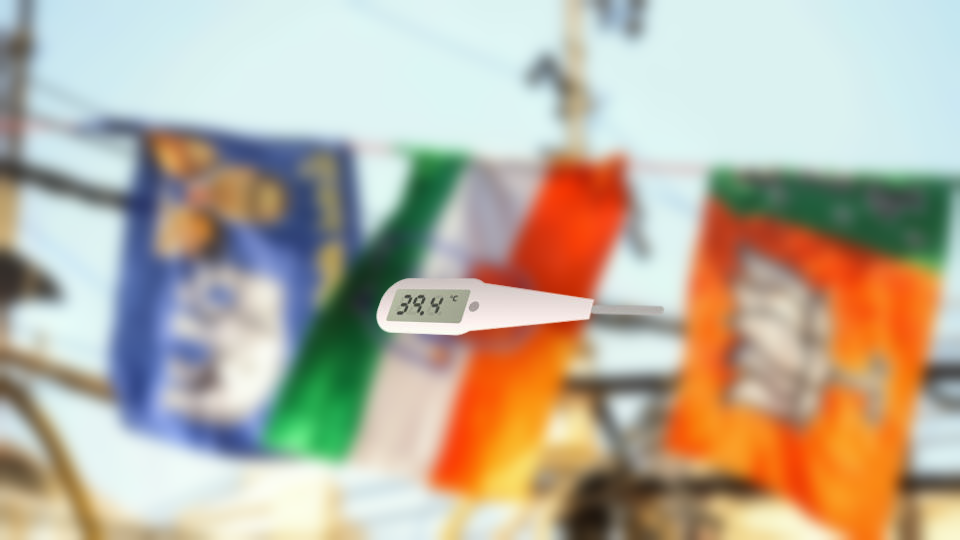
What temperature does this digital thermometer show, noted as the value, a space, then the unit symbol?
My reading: 39.4 °C
